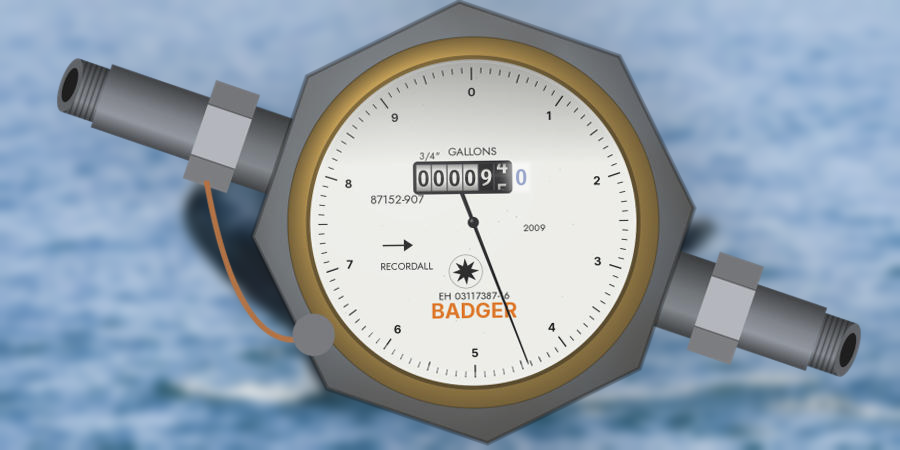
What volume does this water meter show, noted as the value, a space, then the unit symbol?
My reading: 944.4 gal
